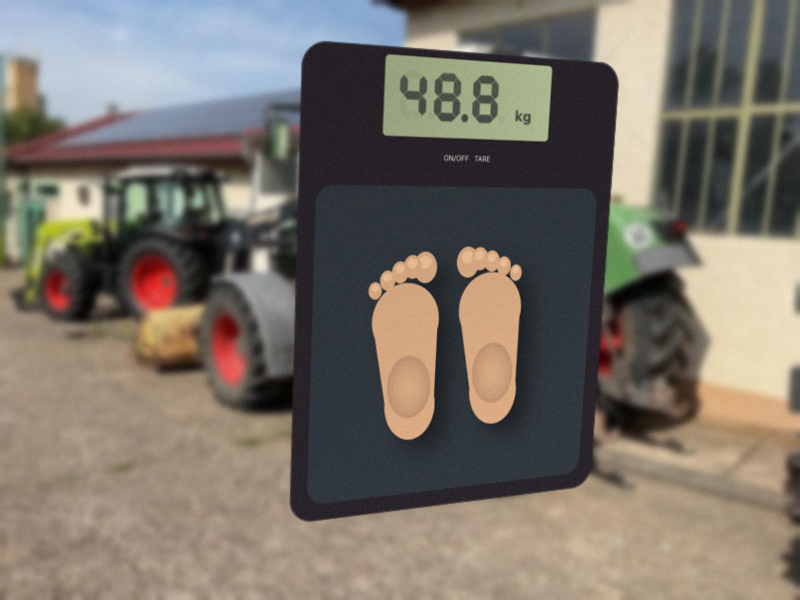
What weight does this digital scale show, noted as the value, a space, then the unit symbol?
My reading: 48.8 kg
